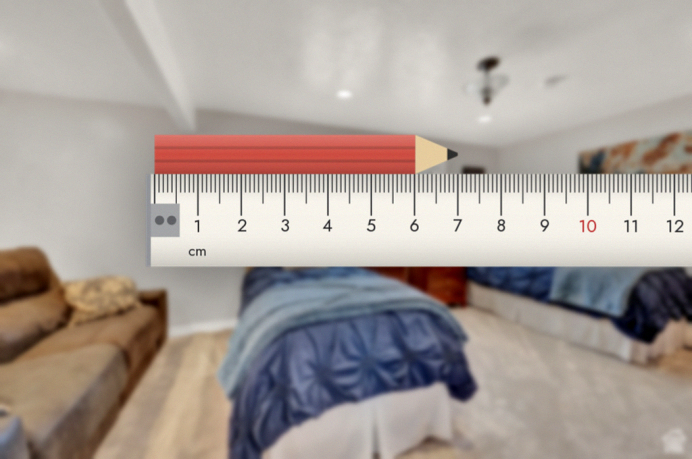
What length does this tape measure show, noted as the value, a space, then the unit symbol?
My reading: 7 cm
